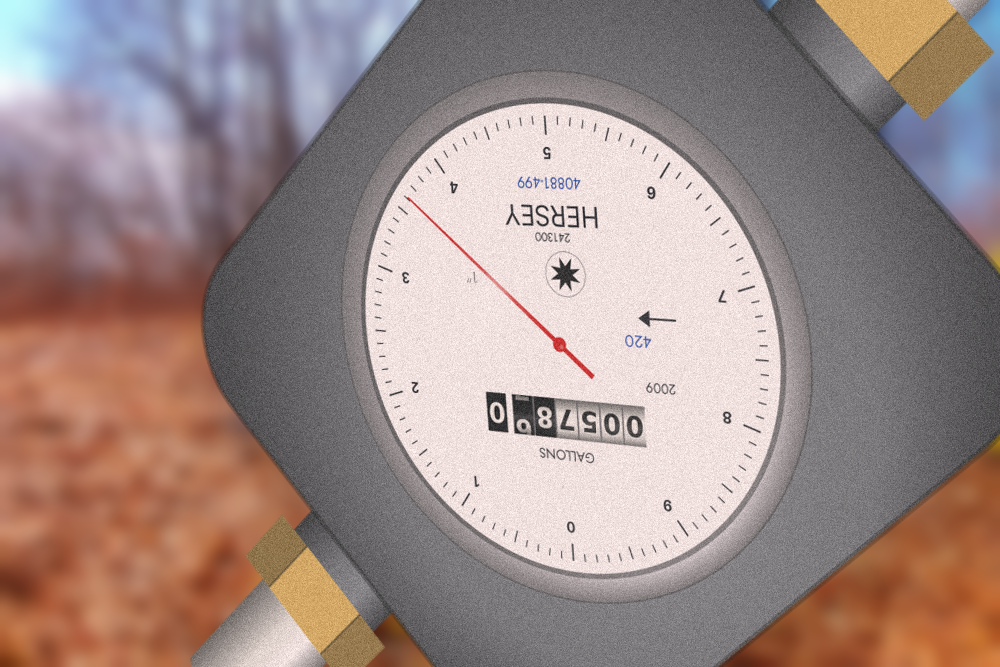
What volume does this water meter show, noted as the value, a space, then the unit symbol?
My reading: 57863.6 gal
